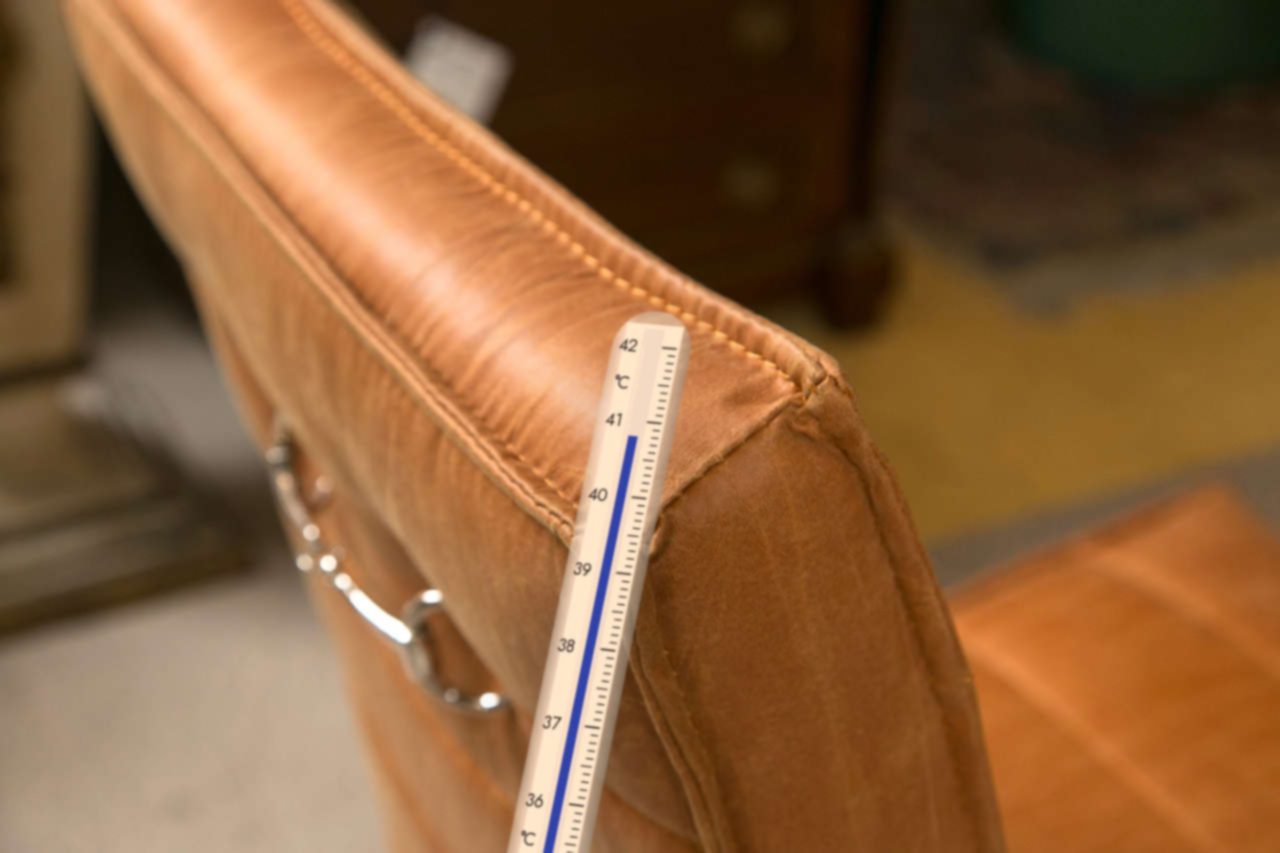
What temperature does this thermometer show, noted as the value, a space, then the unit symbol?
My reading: 40.8 °C
